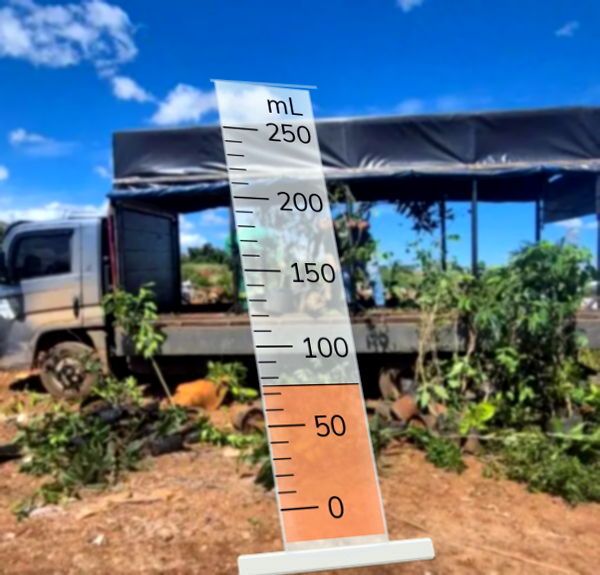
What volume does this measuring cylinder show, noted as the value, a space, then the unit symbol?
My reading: 75 mL
